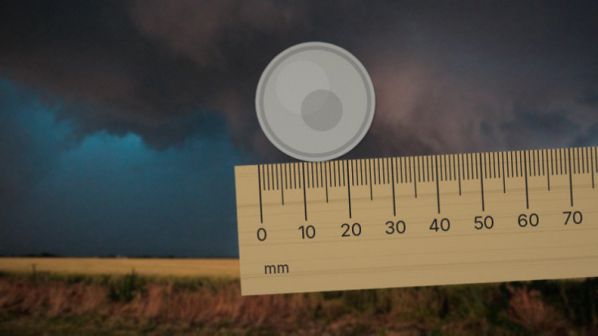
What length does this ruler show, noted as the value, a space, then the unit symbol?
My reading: 27 mm
